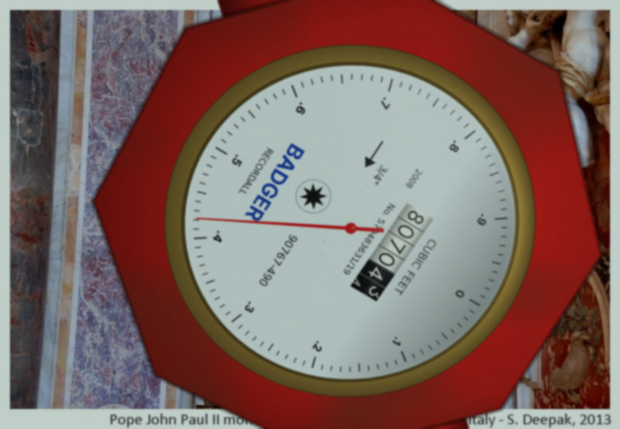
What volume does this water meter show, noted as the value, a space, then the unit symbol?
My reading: 807043.42 ft³
